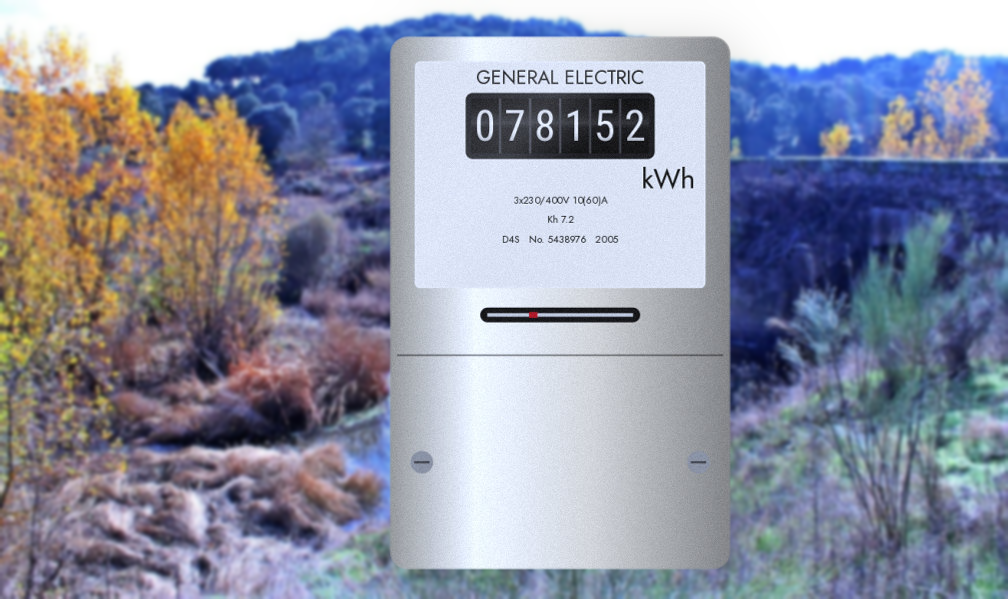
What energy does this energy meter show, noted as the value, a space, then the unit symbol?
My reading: 78152 kWh
